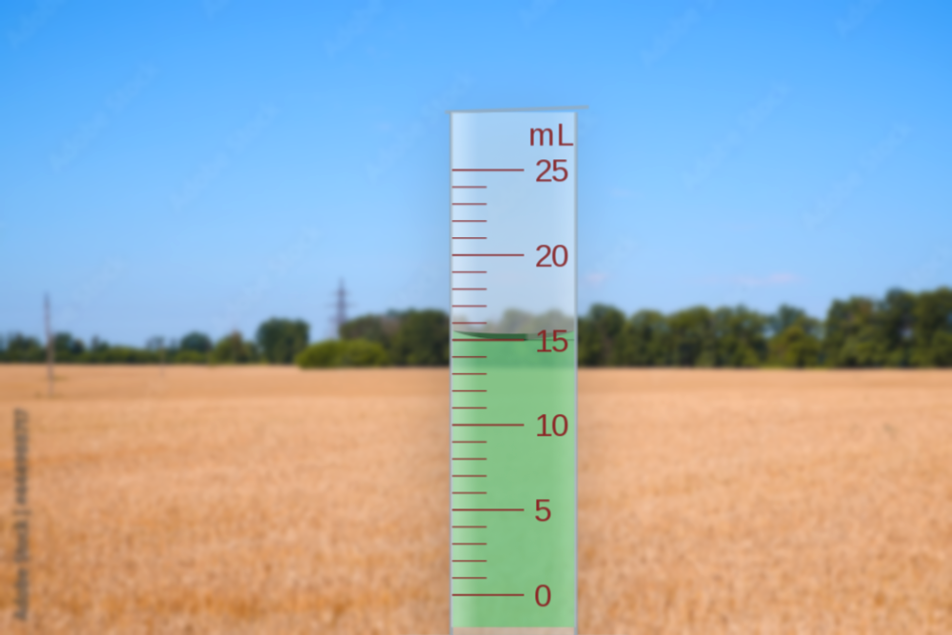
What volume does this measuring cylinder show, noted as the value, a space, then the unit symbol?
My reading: 15 mL
